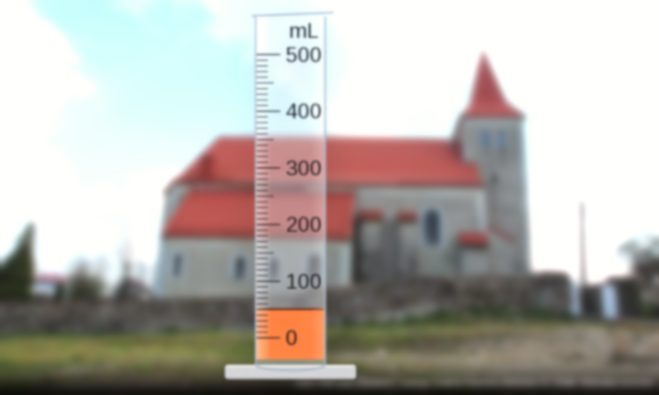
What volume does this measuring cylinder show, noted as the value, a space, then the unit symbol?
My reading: 50 mL
